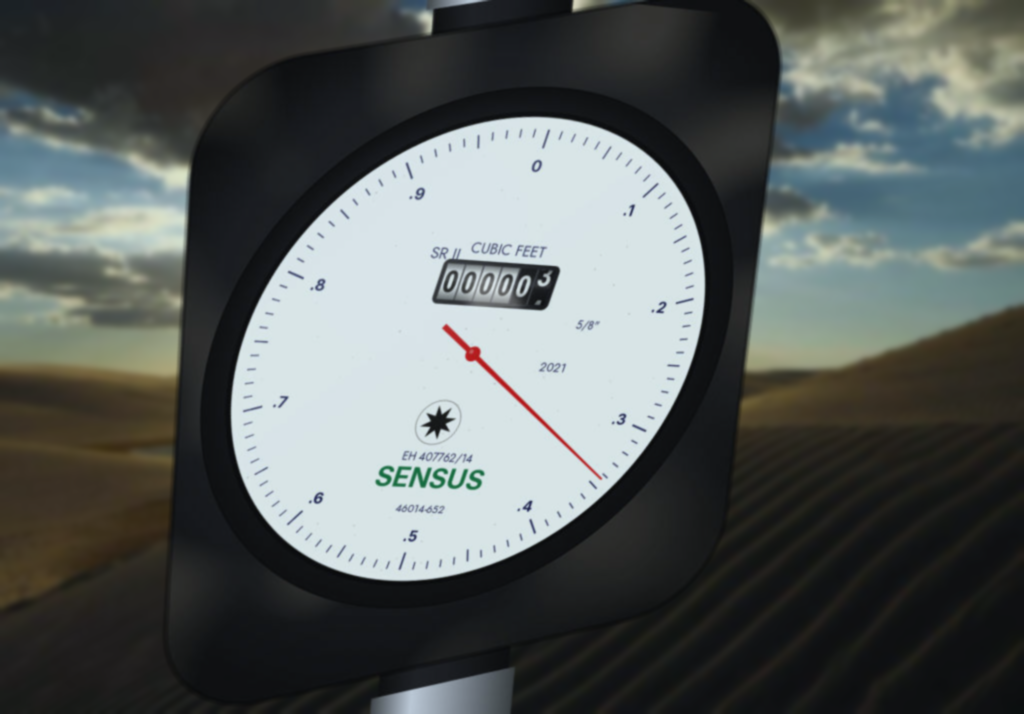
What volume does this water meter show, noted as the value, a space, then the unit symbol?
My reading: 3.34 ft³
